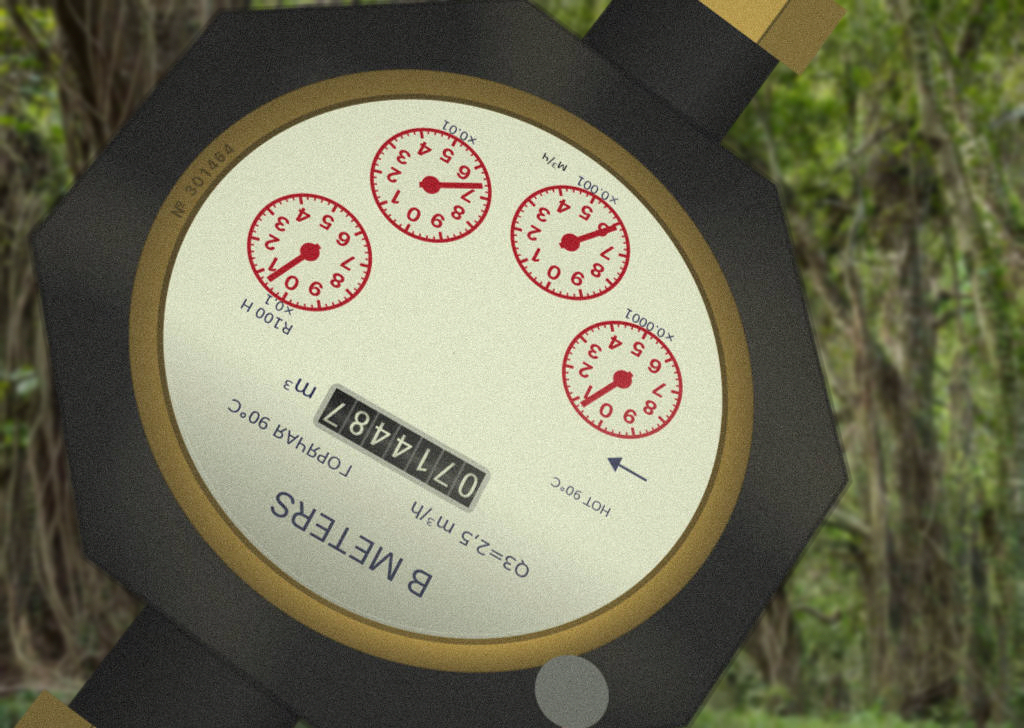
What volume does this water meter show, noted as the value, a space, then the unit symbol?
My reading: 714487.0660 m³
